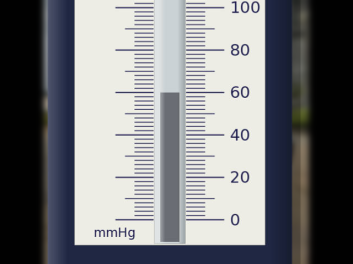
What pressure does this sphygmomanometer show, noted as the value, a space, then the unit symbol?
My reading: 60 mmHg
